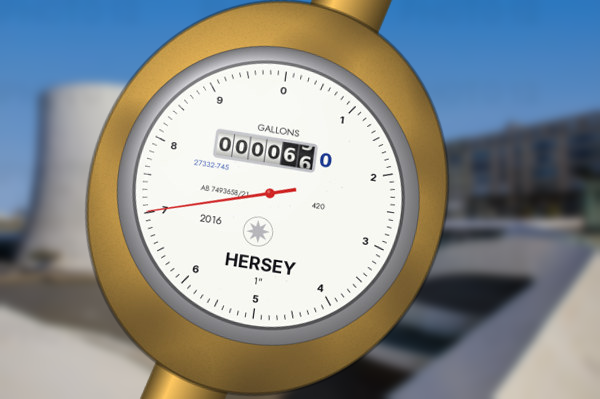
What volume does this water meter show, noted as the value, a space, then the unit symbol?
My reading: 657.0 gal
